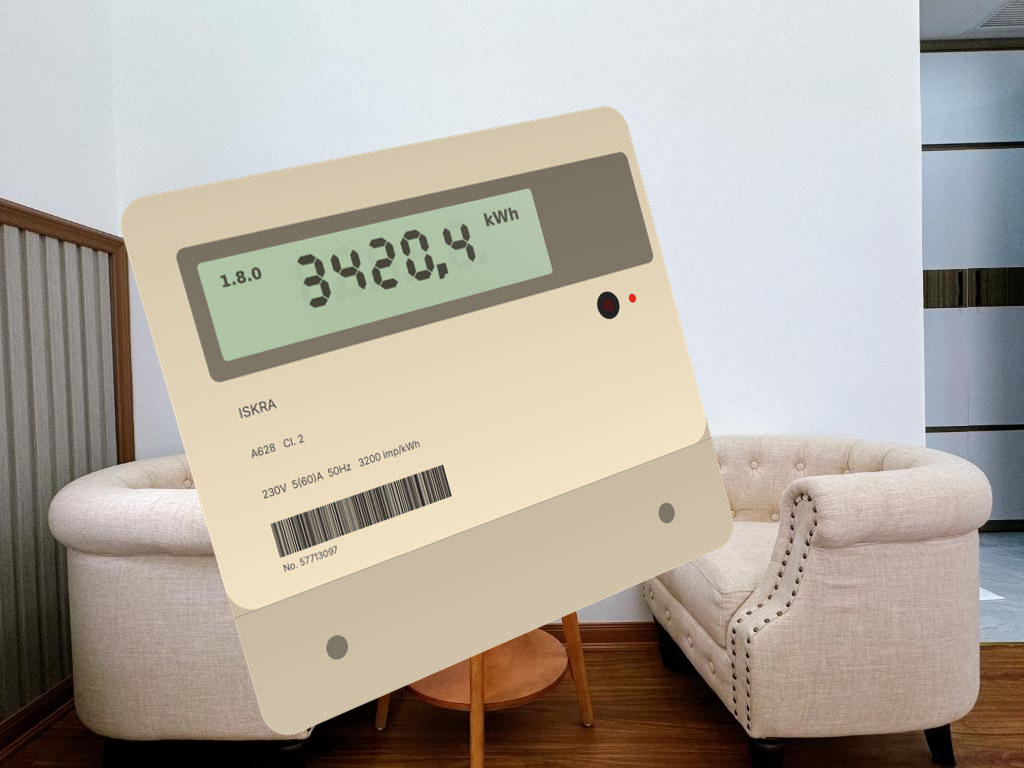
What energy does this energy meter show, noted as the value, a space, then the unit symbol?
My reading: 3420.4 kWh
